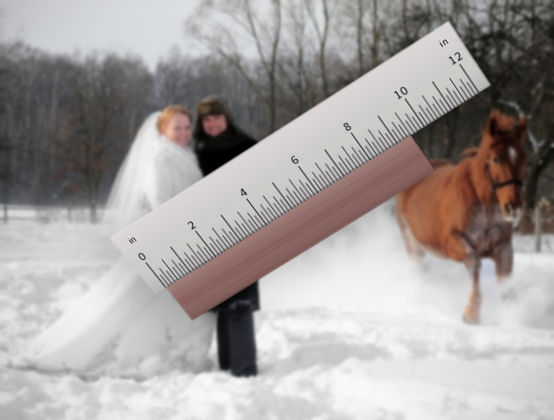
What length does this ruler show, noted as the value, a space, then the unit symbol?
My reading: 9.5 in
